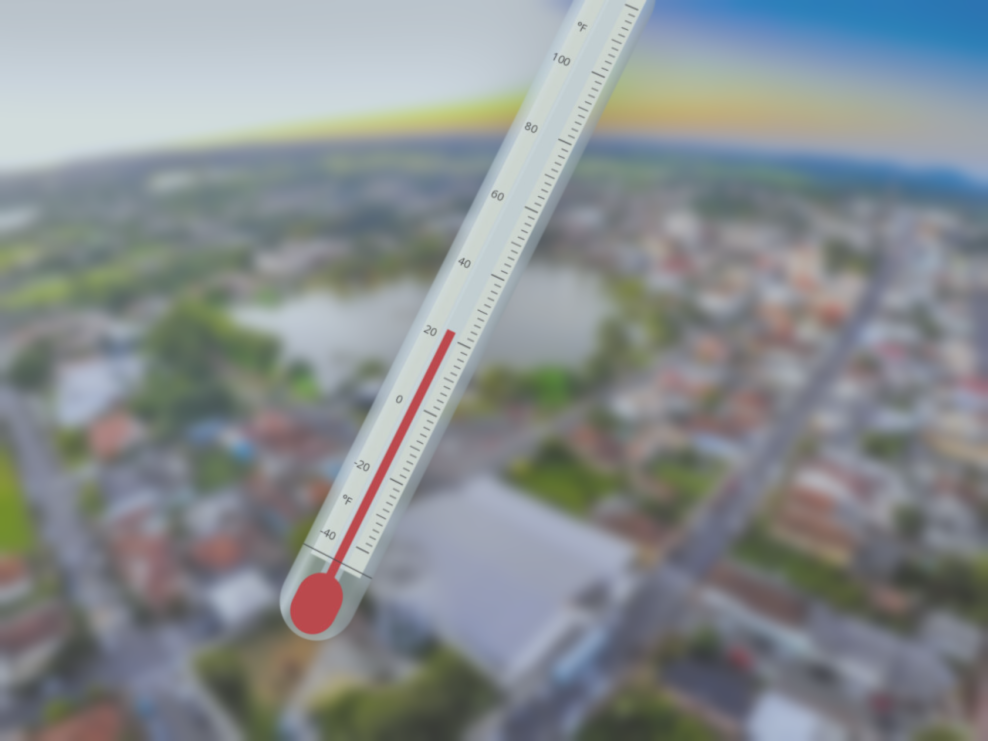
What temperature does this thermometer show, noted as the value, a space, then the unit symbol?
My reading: 22 °F
